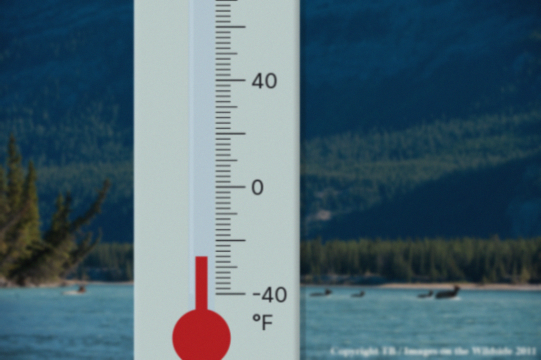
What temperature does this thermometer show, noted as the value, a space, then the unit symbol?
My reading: -26 °F
